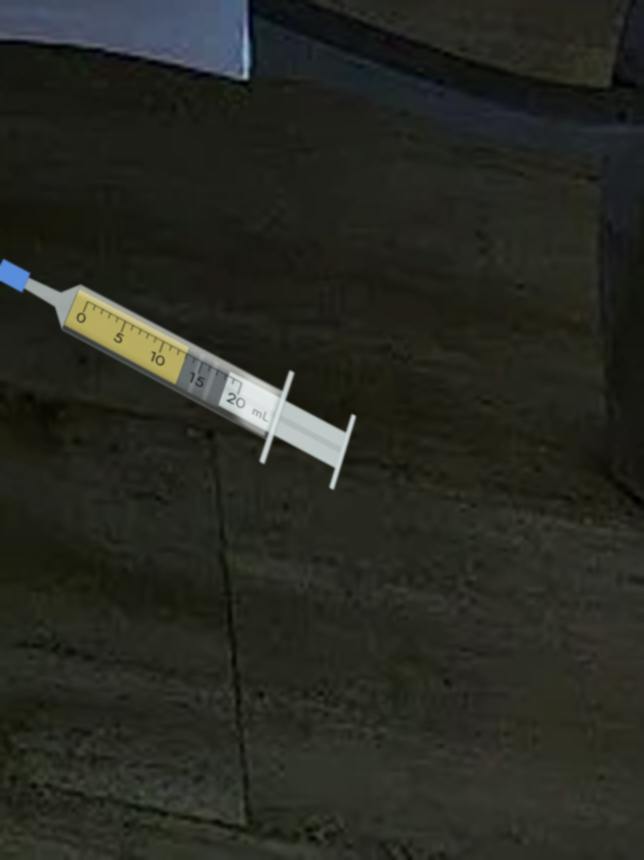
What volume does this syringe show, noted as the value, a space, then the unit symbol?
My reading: 13 mL
